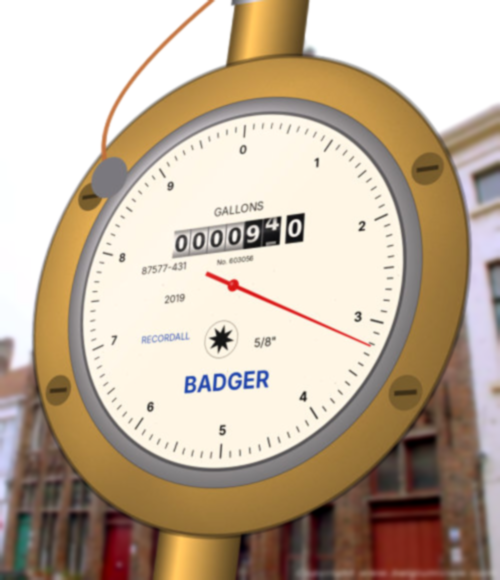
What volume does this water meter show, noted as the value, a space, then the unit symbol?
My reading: 943.2 gal
